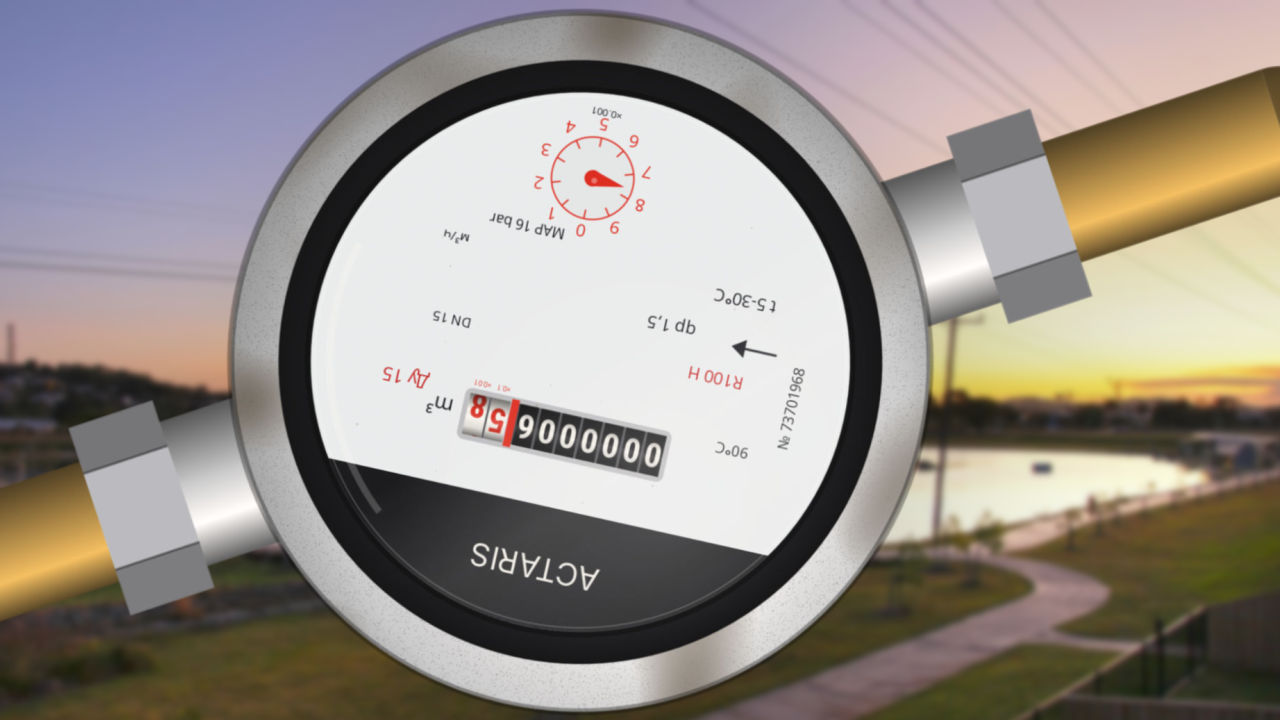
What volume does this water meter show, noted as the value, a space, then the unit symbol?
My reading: 6.577 m³
